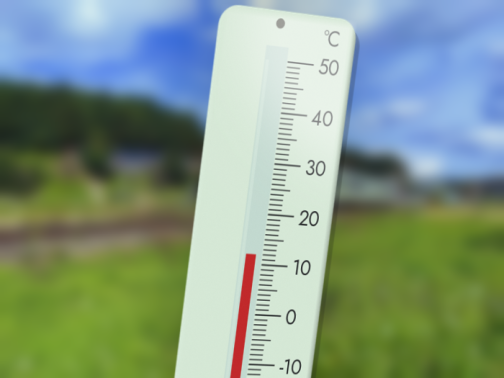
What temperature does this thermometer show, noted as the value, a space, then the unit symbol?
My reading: 12 °C
